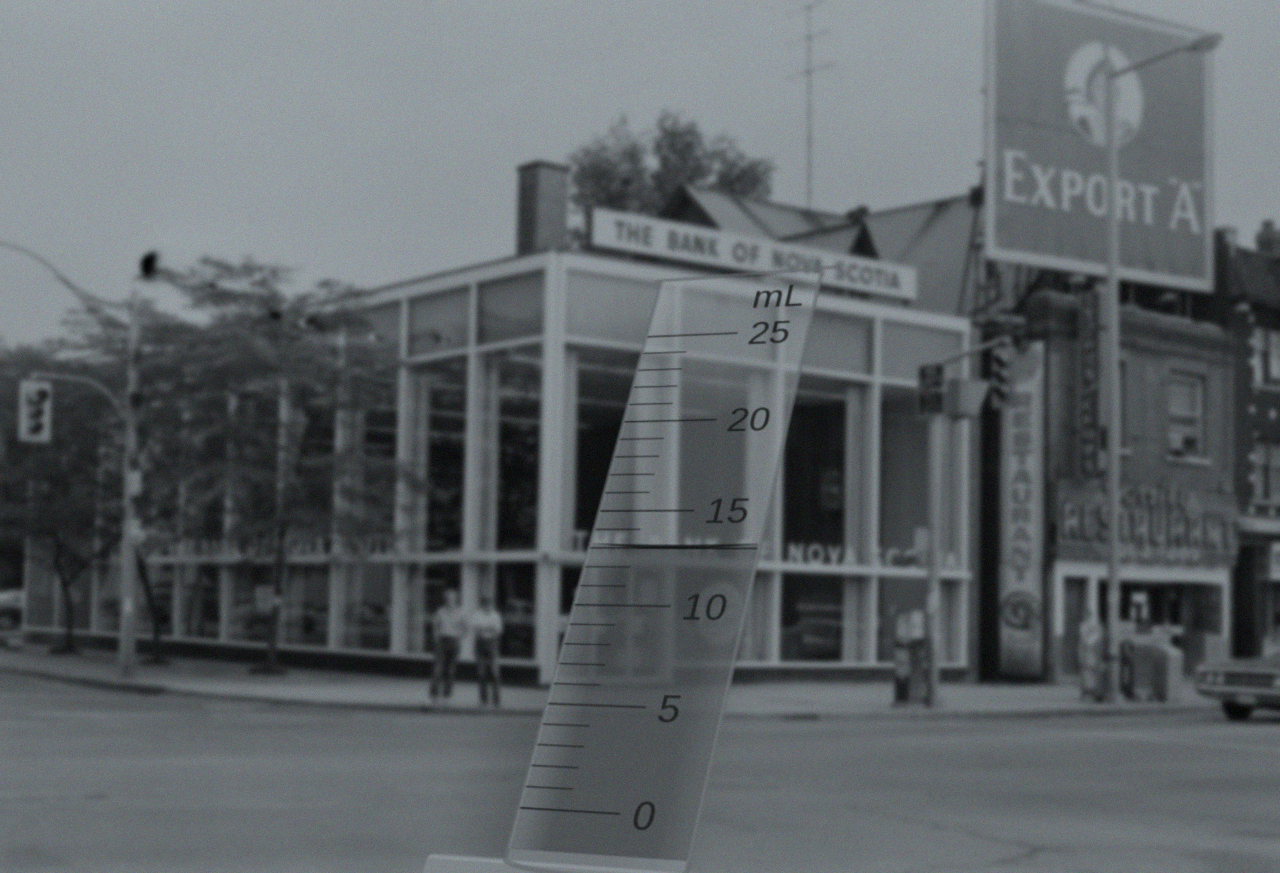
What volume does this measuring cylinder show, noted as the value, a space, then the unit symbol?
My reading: 13 mL
